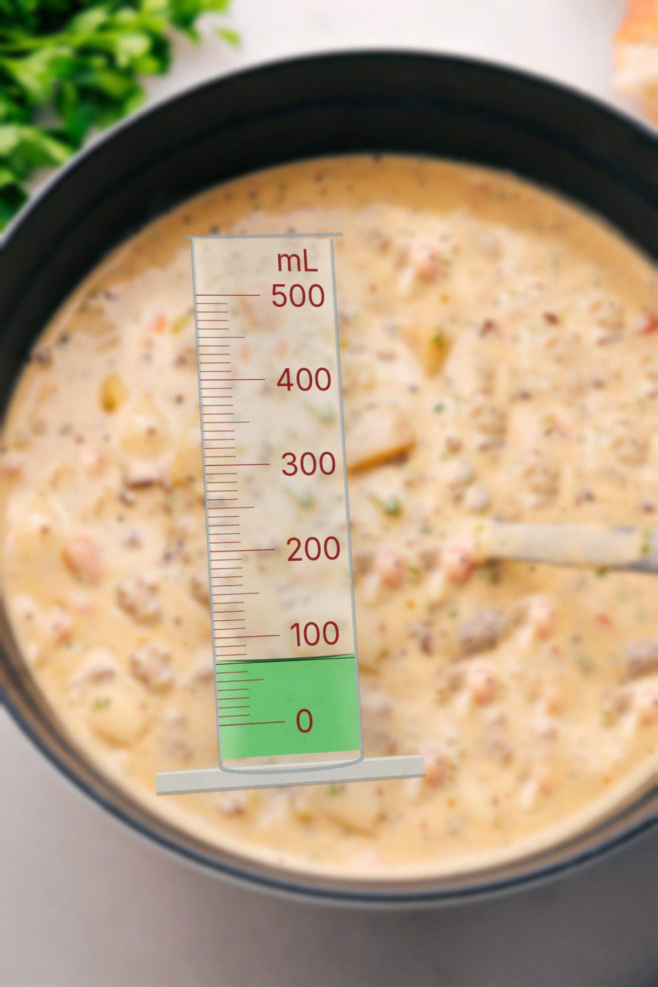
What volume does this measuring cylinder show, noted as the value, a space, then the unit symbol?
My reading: 70 mL
